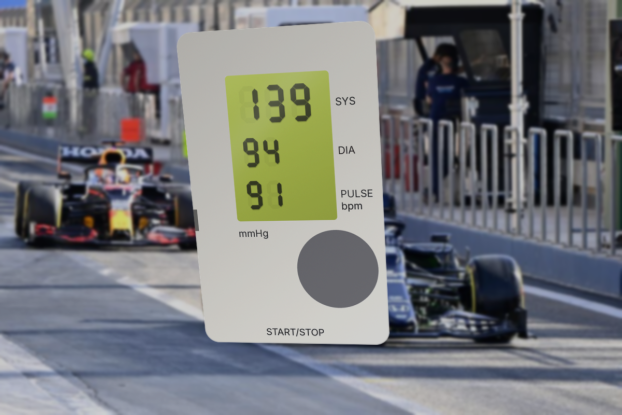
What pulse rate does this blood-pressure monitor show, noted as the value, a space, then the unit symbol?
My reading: 91 bpm
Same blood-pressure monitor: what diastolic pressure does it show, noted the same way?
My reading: 94 mmHg
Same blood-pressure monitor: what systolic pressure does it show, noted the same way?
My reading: 139 mmHg
